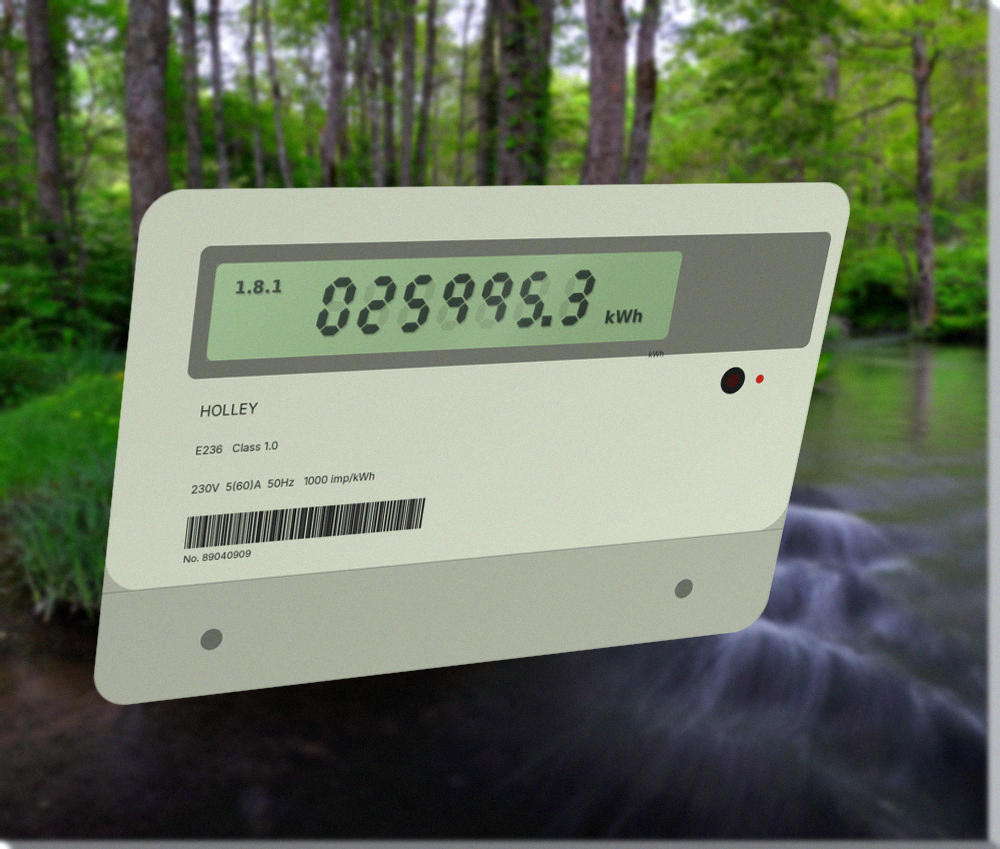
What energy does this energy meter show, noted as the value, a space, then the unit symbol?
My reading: 25995.3 kWh
